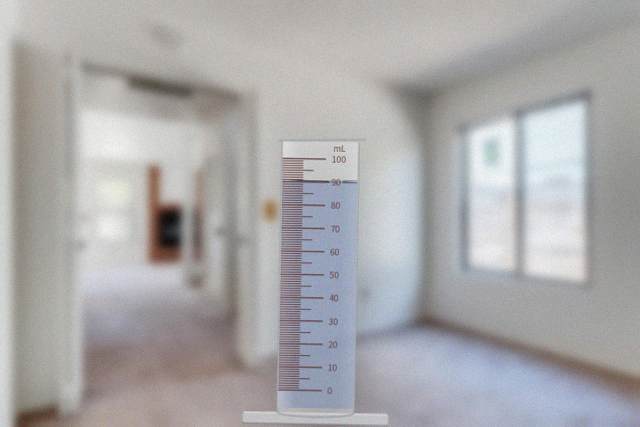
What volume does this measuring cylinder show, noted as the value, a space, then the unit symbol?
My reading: 90 mL
